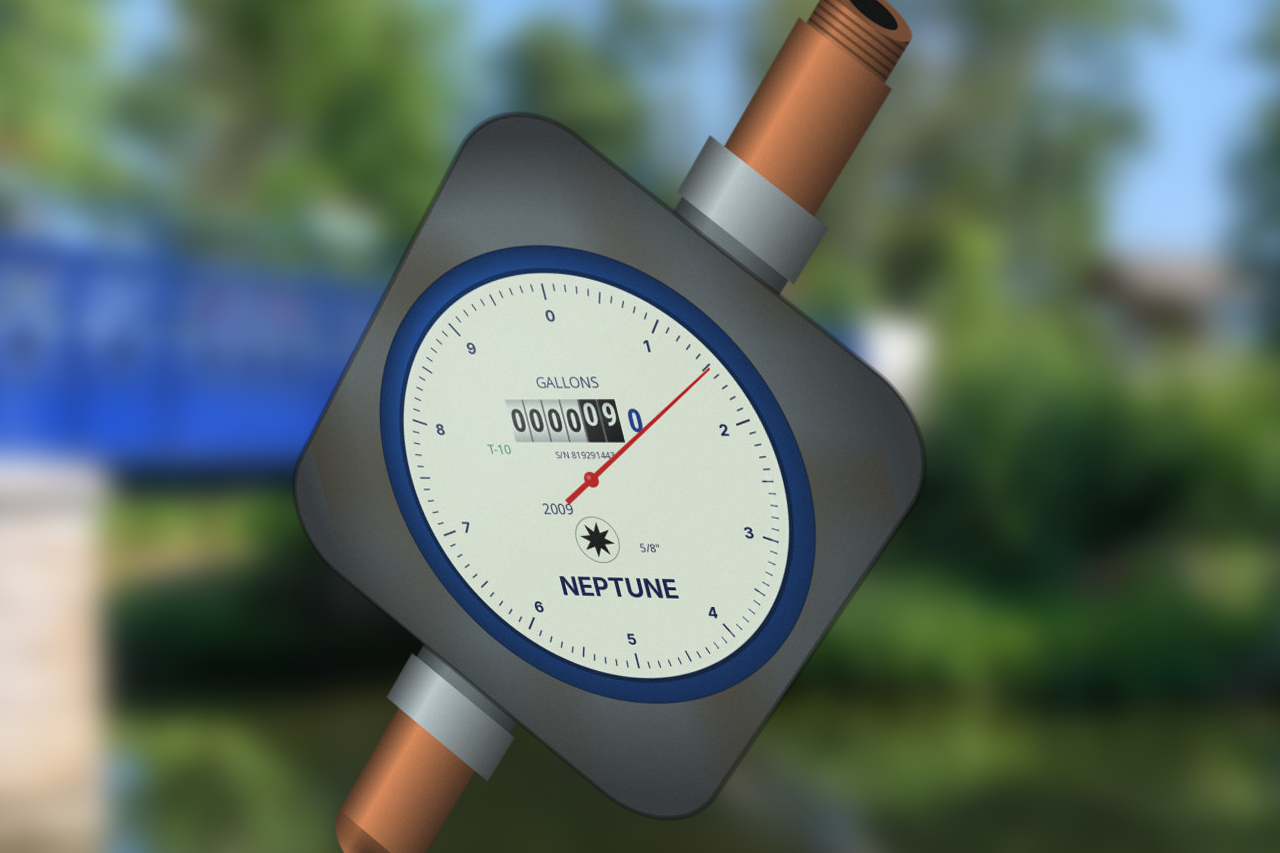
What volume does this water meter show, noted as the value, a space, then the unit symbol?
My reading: 91.5 gal
